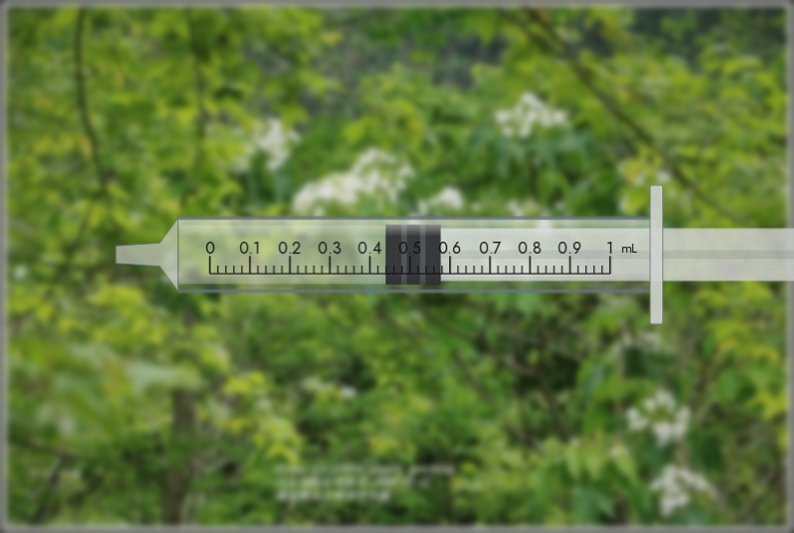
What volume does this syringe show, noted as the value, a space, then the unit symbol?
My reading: 0.44 mL
